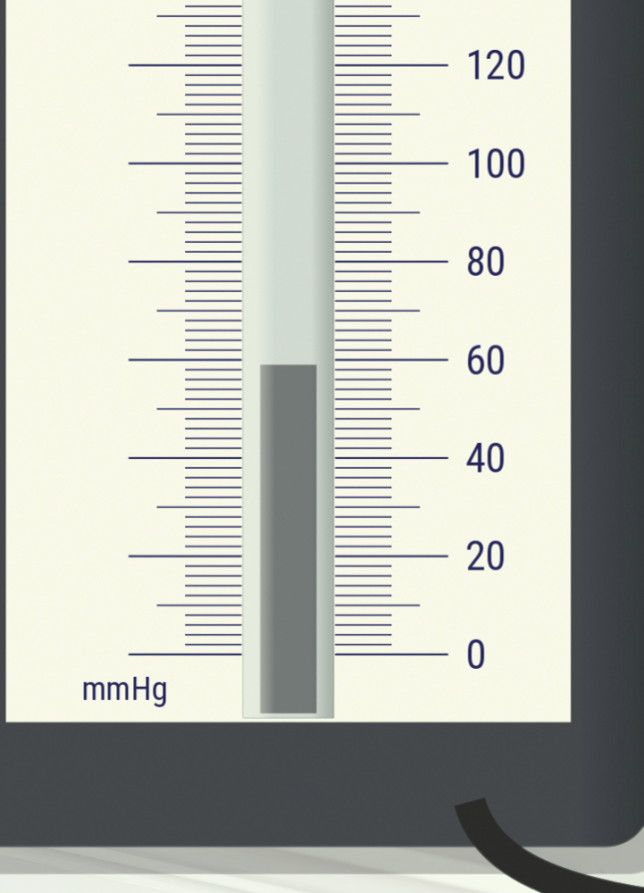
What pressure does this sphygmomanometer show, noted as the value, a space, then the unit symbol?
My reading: 59 mmHg
